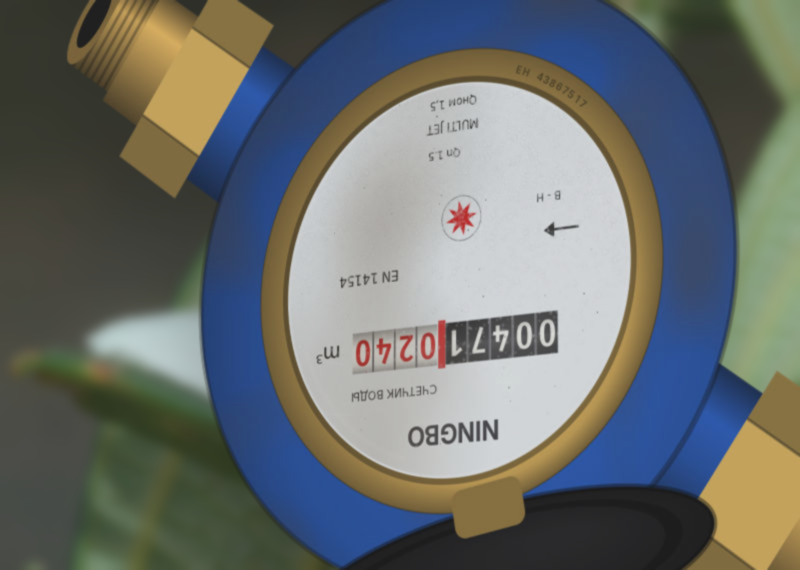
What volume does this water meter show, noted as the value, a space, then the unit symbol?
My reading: 471.0240 m³
